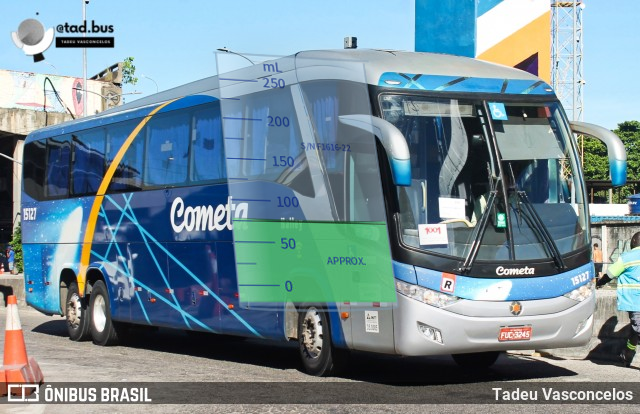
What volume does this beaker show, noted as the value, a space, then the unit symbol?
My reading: 75 mL
